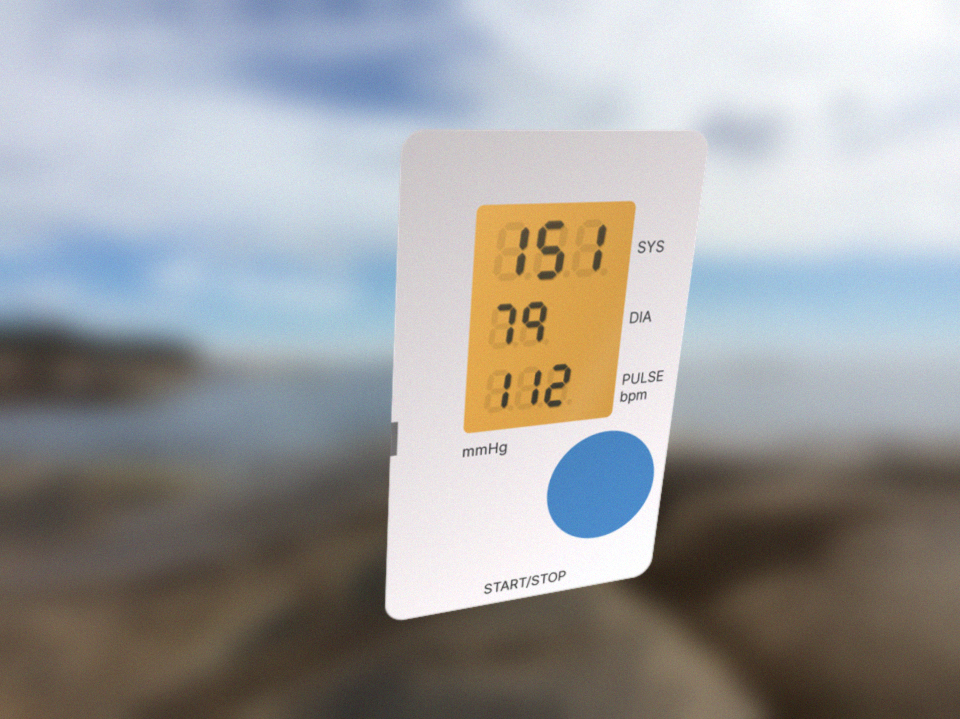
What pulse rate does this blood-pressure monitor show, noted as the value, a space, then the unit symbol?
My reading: 112 bpm
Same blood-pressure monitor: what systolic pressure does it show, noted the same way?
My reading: 151 mmHg
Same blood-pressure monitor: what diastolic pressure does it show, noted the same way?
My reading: 79 mmHg
